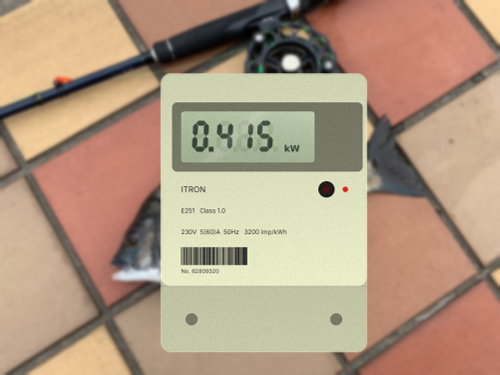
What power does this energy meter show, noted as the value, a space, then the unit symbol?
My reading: 0.415 kW
